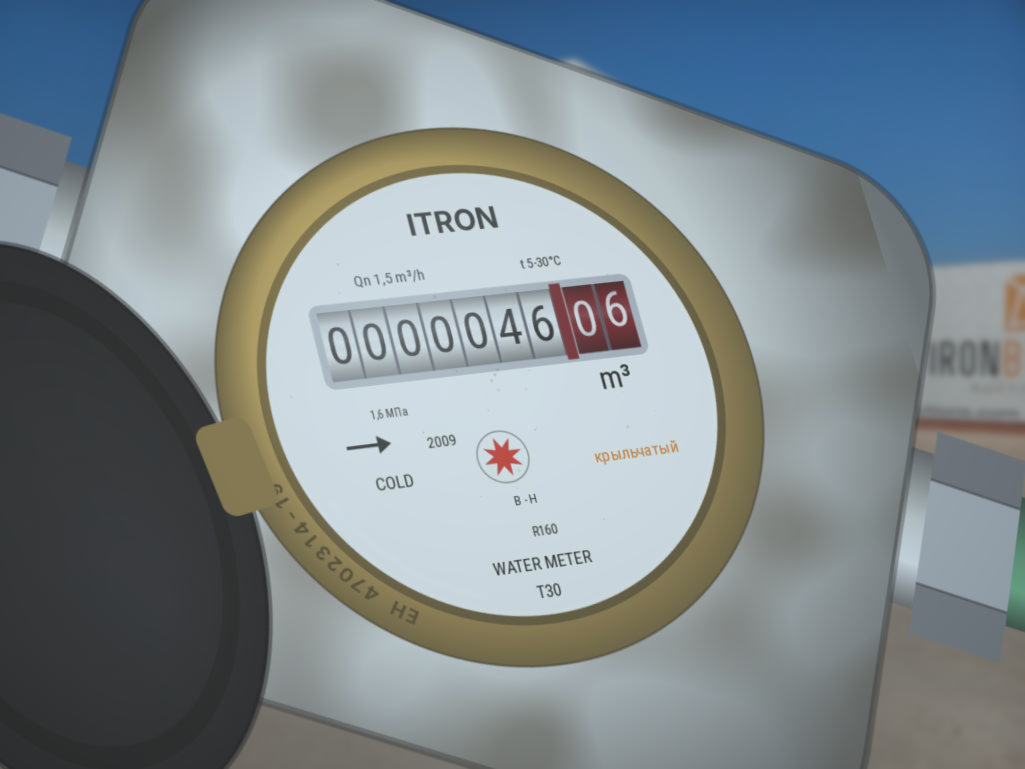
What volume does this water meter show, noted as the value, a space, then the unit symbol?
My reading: 46.06 m³
